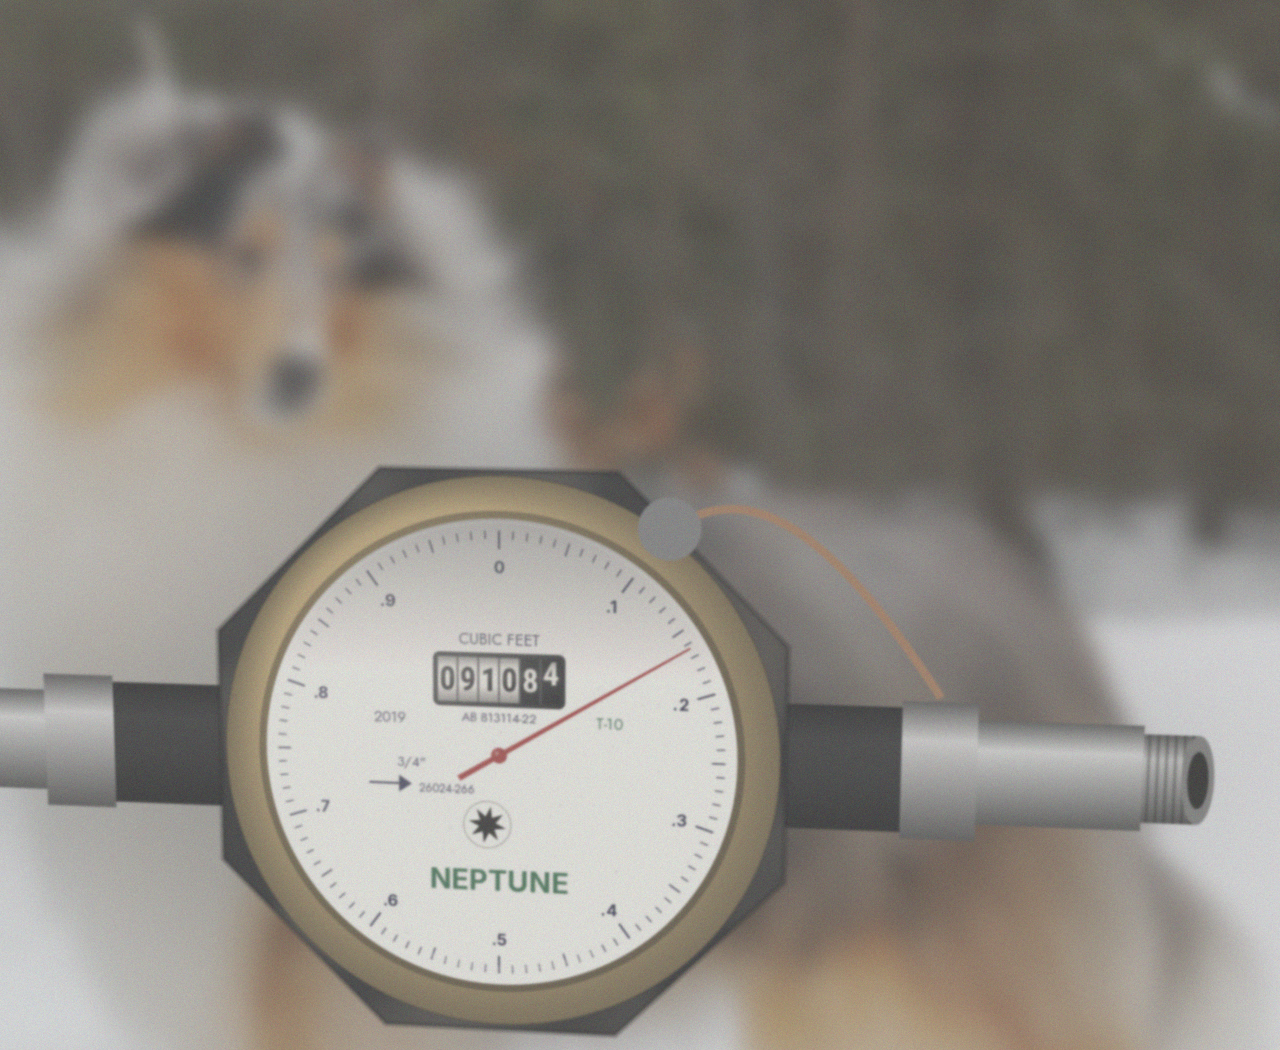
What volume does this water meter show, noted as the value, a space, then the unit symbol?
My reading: 91084.16 ft³
